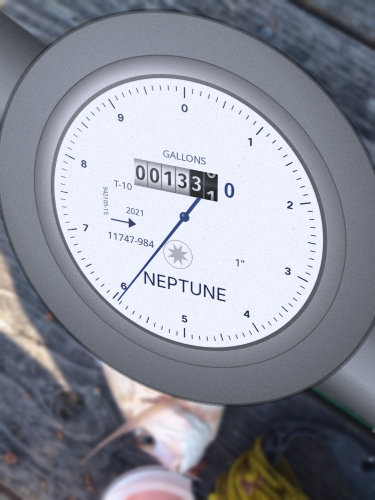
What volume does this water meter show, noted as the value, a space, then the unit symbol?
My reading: 13305.9 gal
